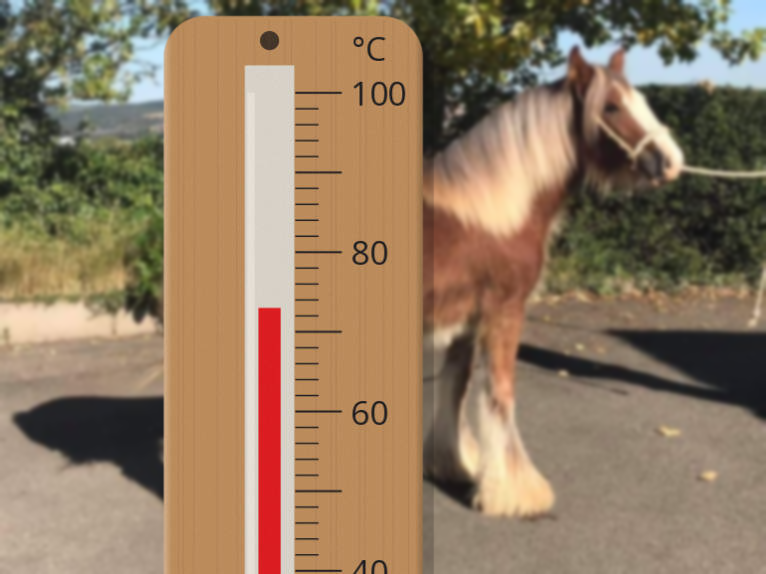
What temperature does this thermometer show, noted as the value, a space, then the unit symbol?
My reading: 73 °C
